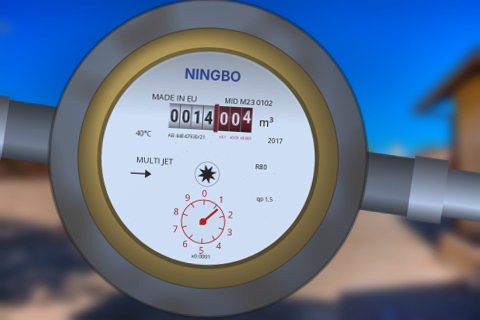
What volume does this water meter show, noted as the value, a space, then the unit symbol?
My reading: 14.0041 m³
